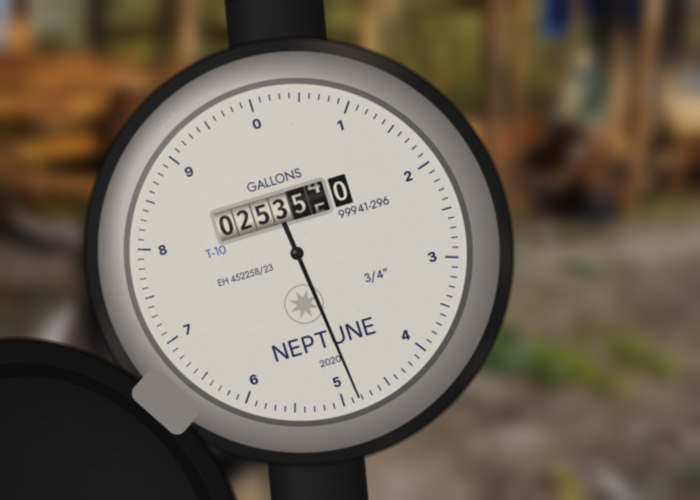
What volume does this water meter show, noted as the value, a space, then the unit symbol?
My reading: 253544.8 gal
